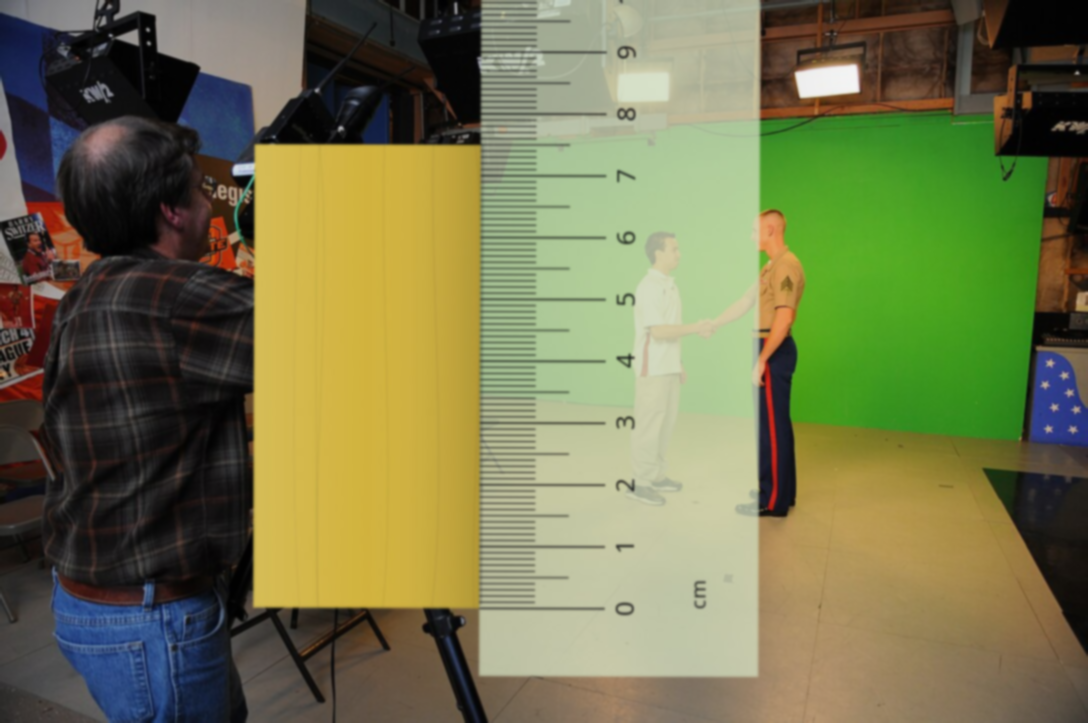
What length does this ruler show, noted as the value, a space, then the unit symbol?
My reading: 7.5 cm
